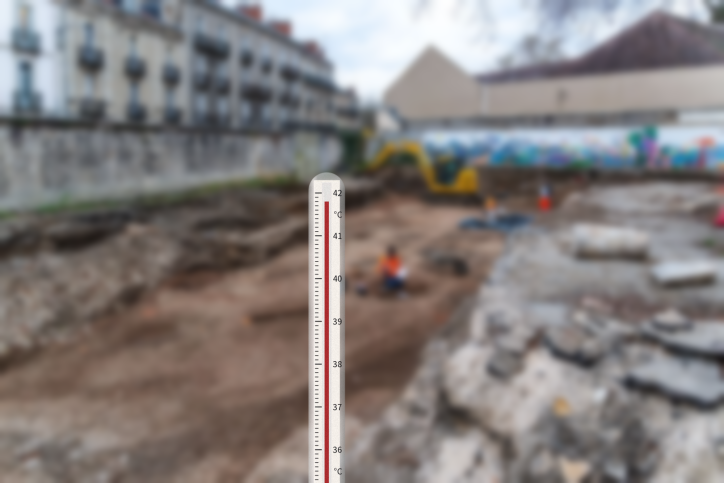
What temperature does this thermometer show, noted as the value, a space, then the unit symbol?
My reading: 41.8 °C
